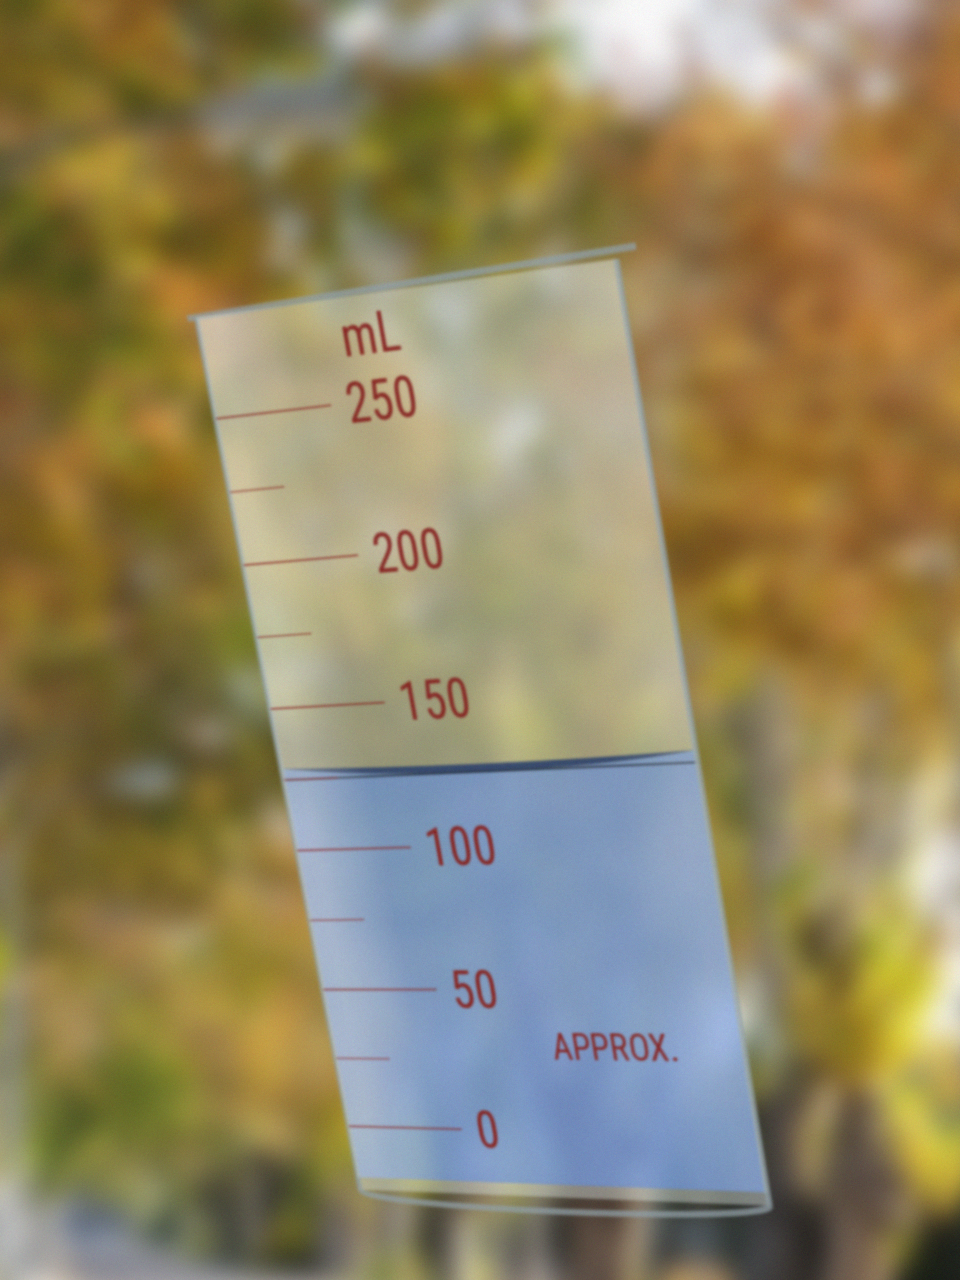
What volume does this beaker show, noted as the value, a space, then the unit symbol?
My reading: 125 mL
